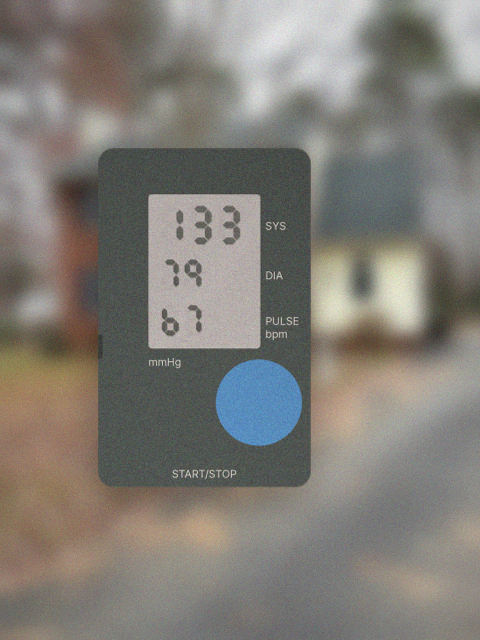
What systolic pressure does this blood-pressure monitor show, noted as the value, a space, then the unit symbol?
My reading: 133 mmHg
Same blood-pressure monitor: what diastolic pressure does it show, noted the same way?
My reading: 79 mmHg
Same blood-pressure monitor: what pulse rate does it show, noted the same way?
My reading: 67 bpm
